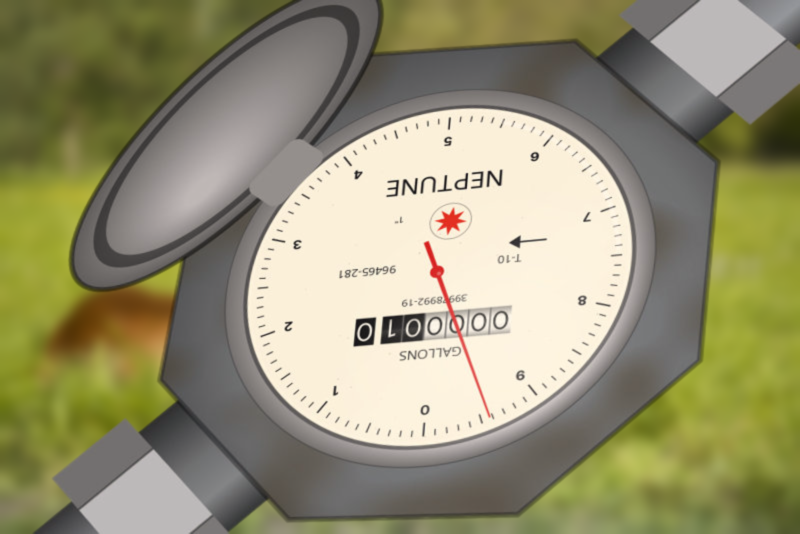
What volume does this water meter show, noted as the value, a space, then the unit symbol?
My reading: 9.4 gal
